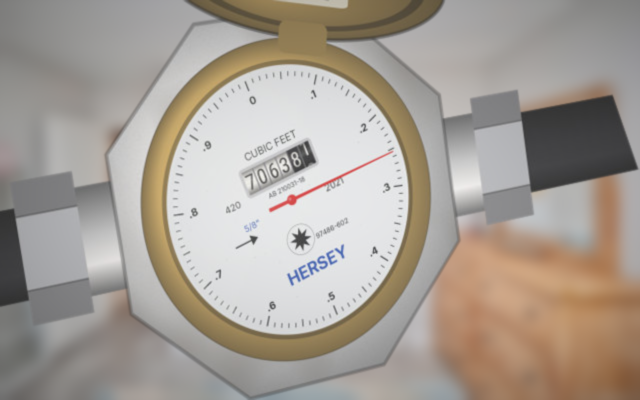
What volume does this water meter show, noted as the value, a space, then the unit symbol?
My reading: 706381.25 ft³
